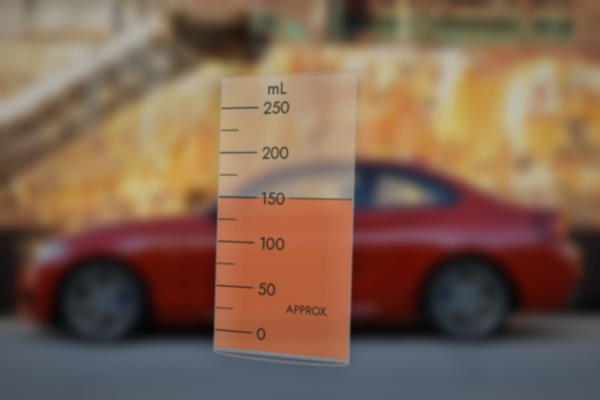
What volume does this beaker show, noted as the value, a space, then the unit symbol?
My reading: 150 mL
